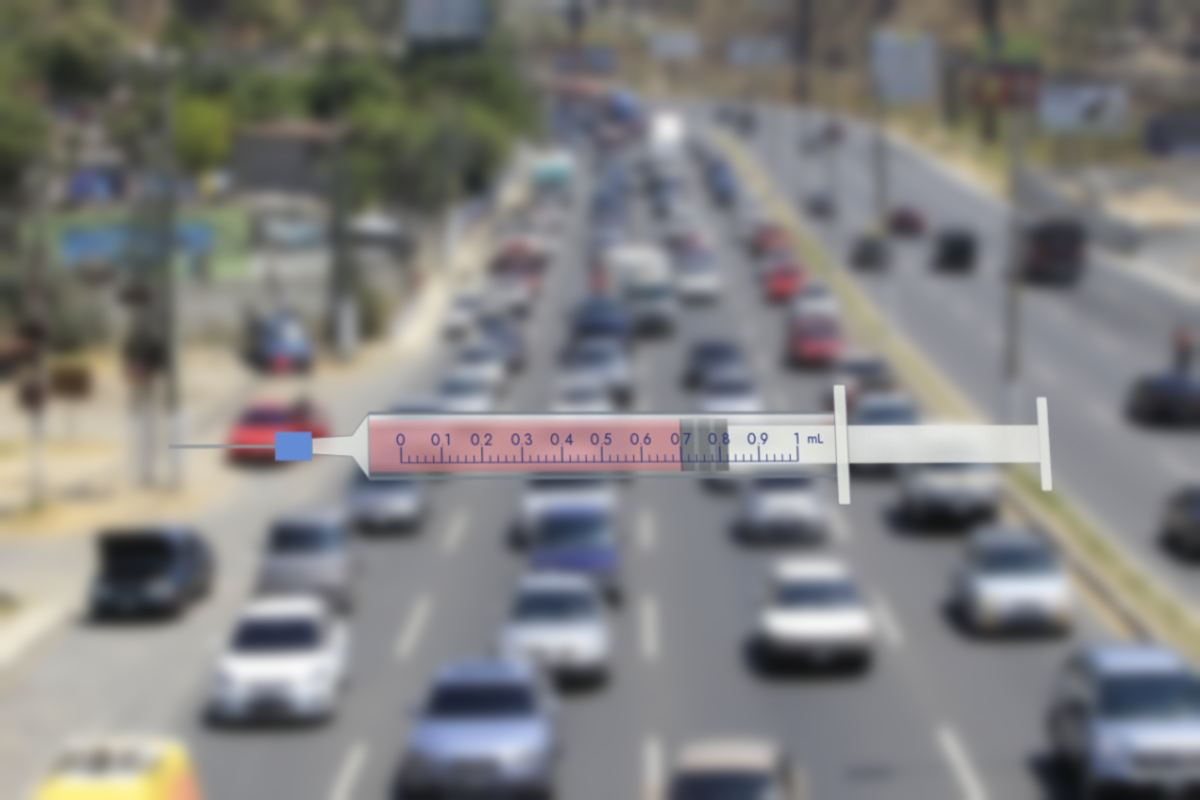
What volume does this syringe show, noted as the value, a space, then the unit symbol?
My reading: 0.7 mL
